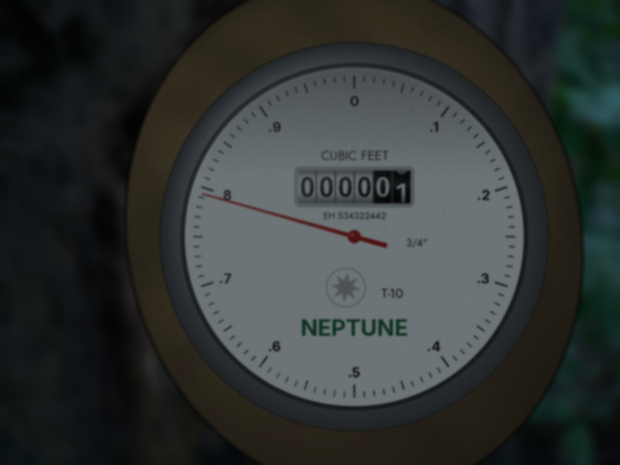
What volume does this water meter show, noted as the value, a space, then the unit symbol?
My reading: 0.79 ft³
